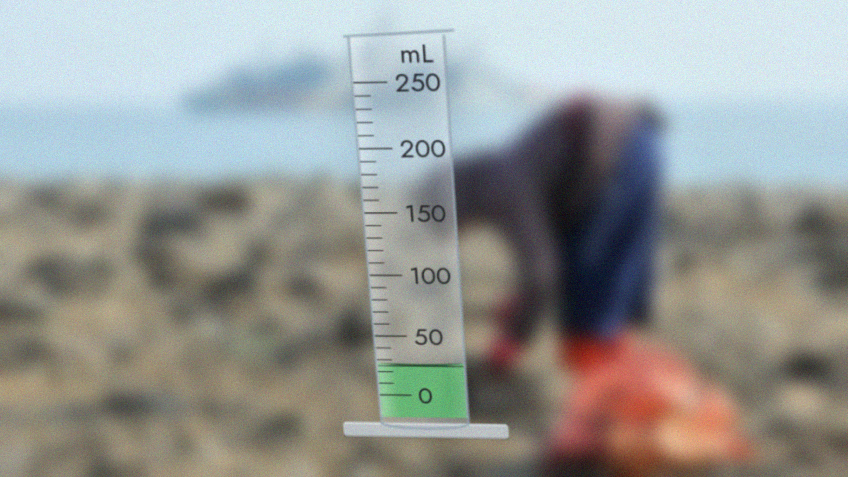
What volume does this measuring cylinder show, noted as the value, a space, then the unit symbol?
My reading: 25 mL
